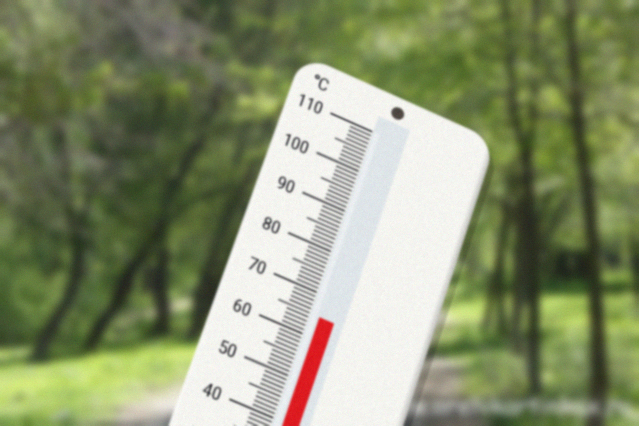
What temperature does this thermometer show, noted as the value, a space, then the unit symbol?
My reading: 65 °C
